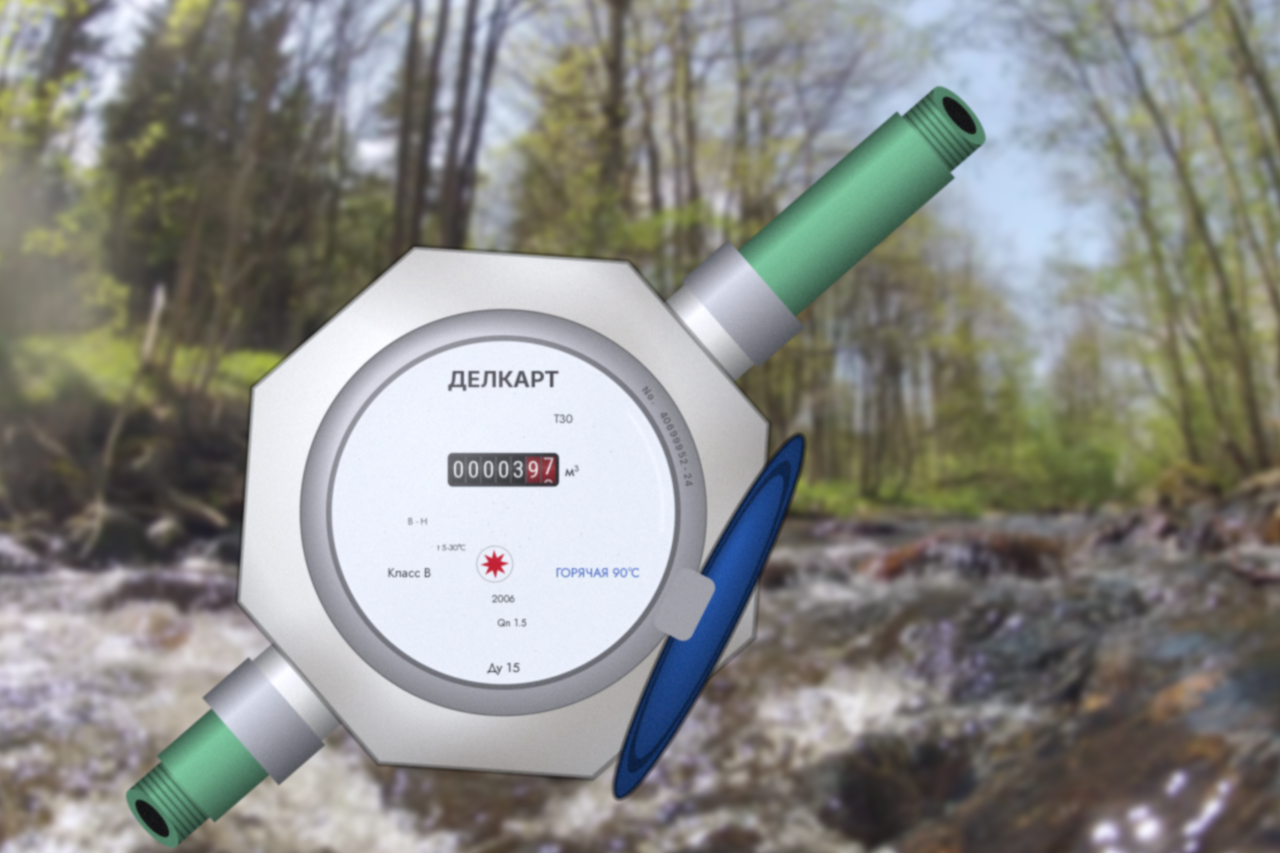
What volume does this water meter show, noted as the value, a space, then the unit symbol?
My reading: 3.97 m³
